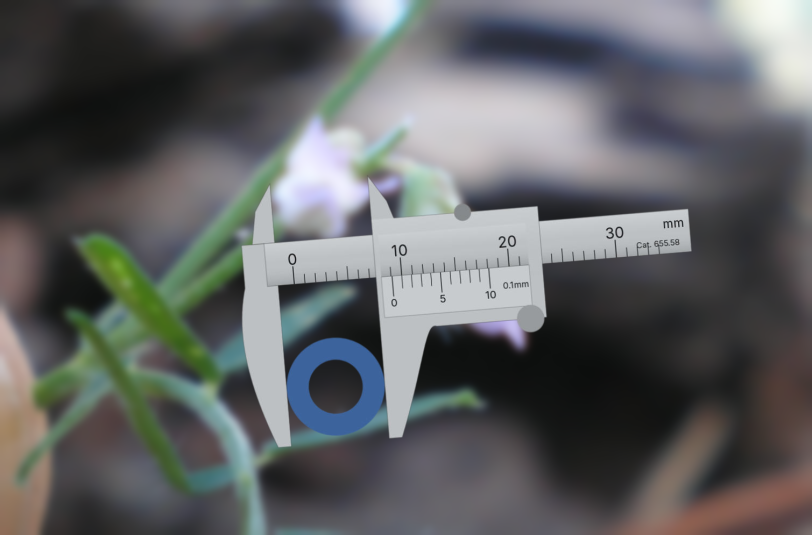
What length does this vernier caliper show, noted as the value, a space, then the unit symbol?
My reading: 9.1 mm
